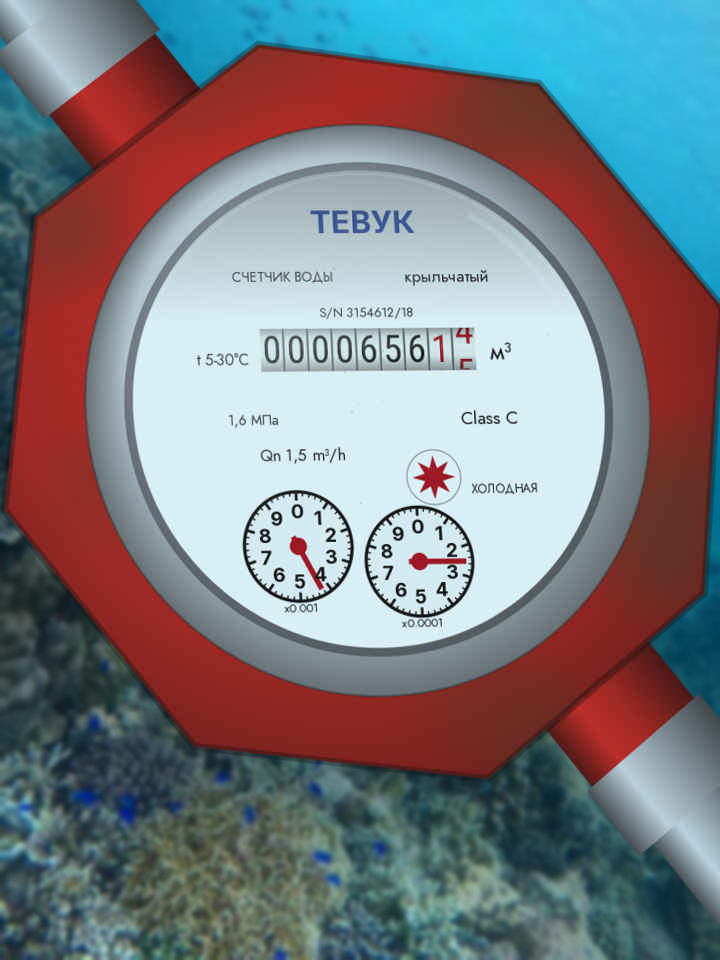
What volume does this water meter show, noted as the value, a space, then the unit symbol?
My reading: 656.1442 m³
